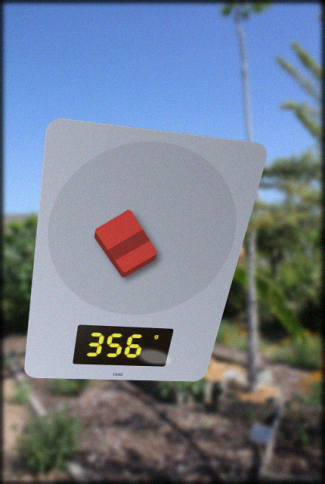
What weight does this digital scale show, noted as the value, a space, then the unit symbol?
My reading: 356 g
